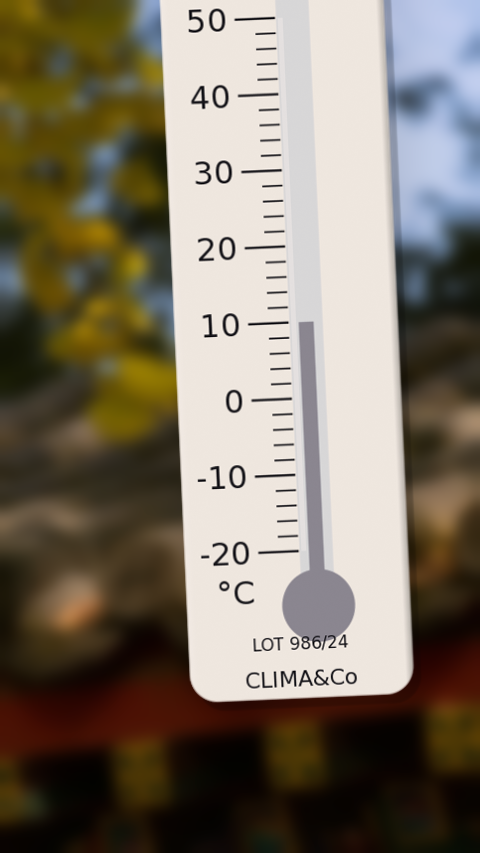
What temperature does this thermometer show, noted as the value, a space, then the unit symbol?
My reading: 10 °C
